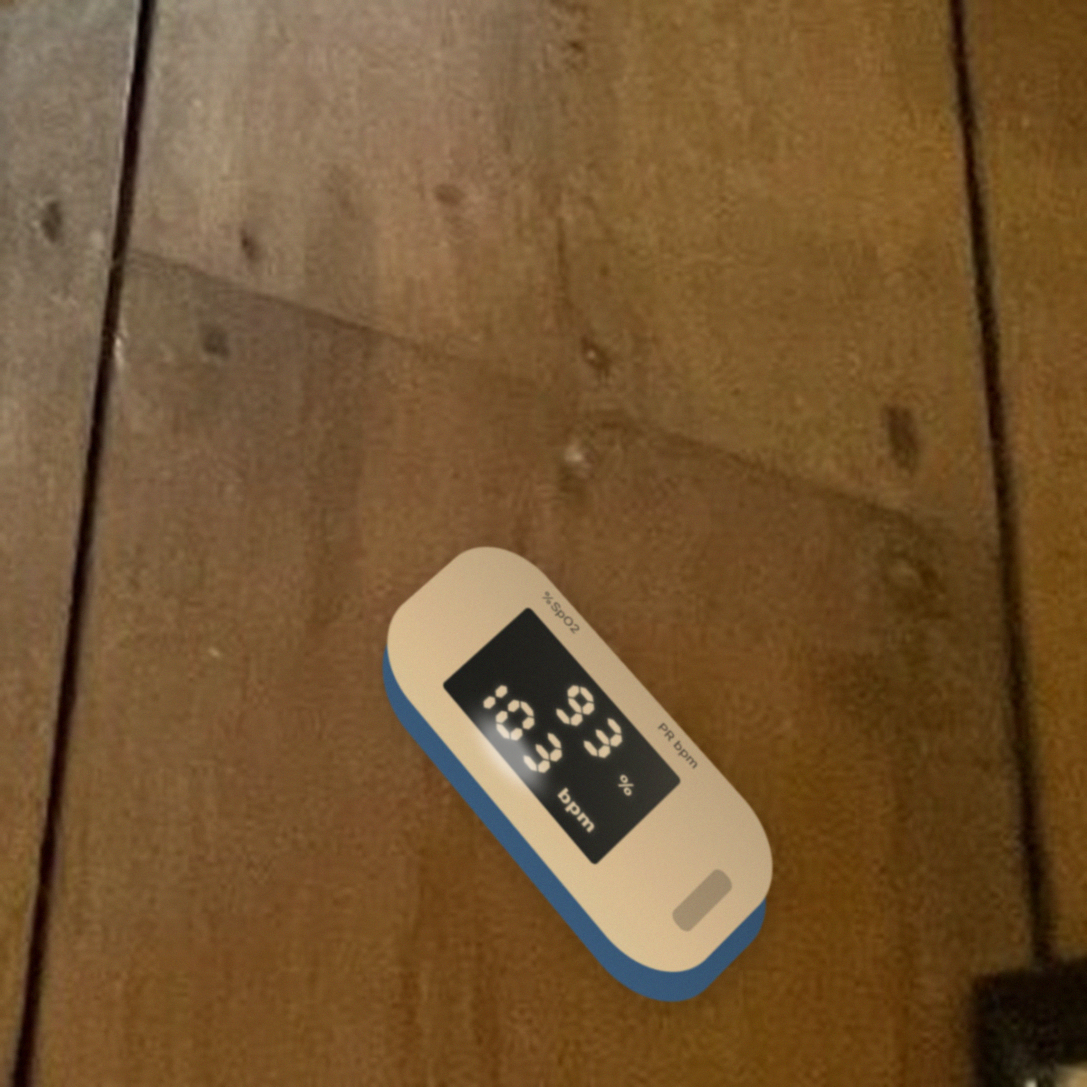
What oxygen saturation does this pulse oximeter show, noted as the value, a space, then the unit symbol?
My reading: 93 %
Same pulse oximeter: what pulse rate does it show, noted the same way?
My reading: 103 bpm
